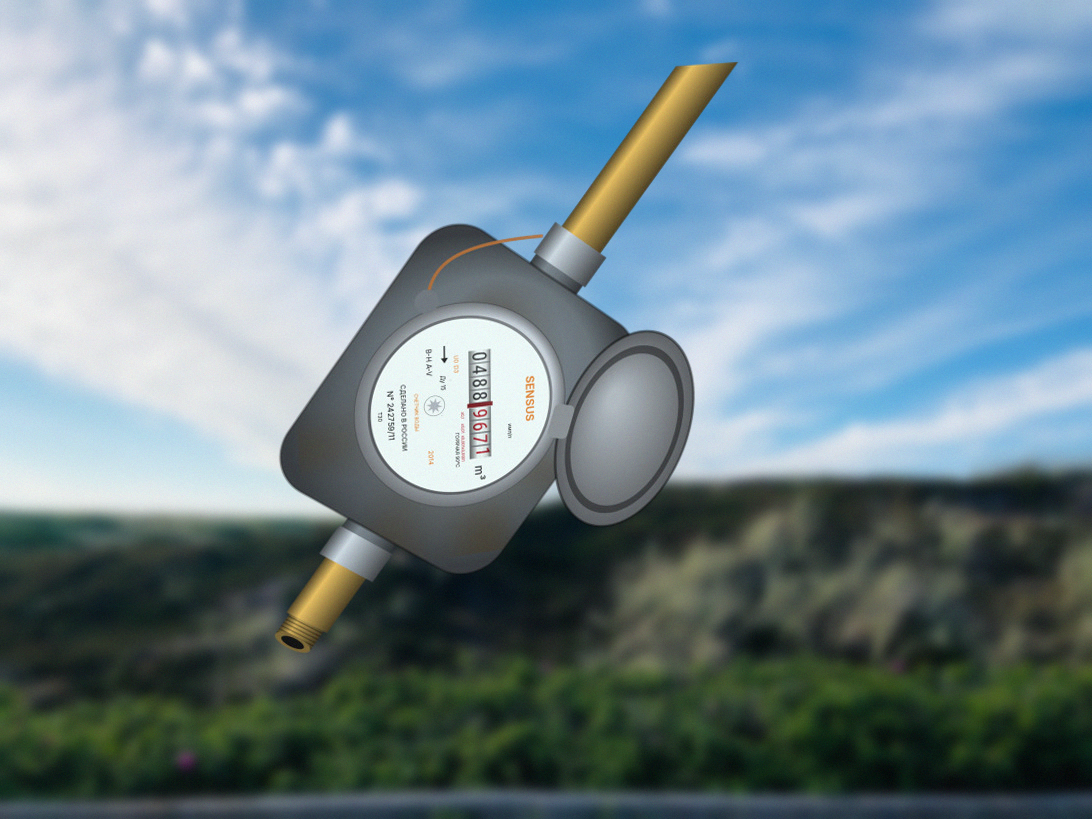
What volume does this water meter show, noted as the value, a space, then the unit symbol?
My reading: 488.9671 m³
